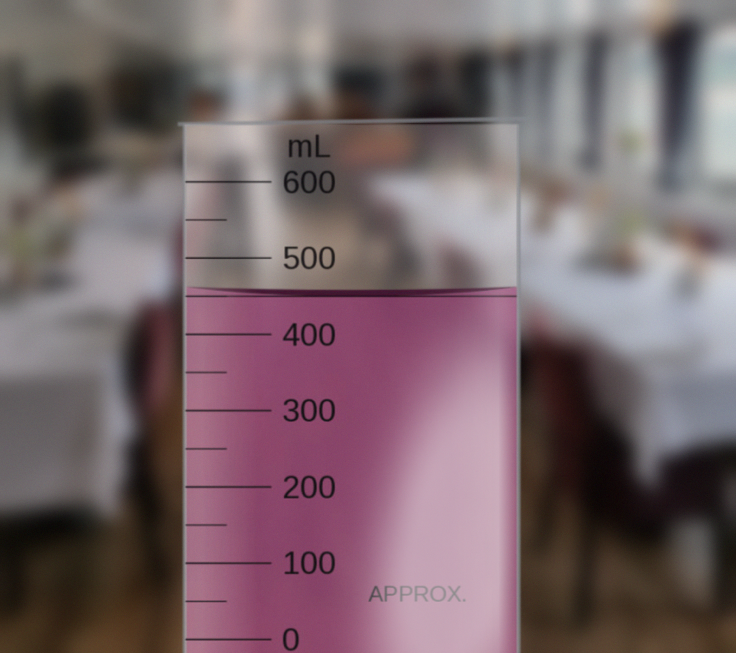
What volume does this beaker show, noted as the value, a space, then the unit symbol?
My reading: 450 mL
